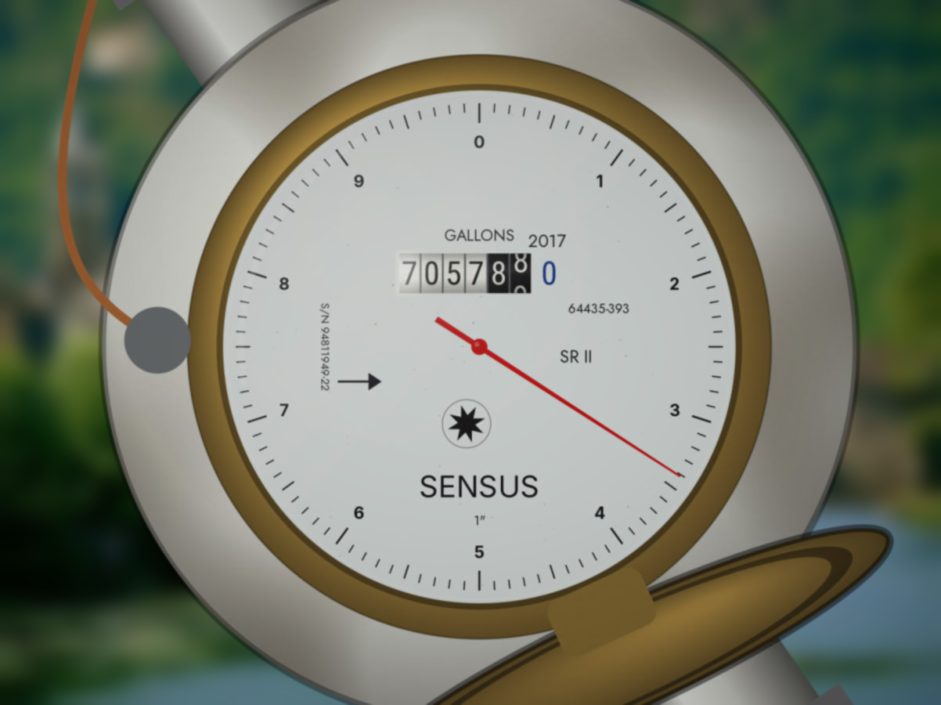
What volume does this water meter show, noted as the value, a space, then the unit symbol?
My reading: 7057883.4 gal
